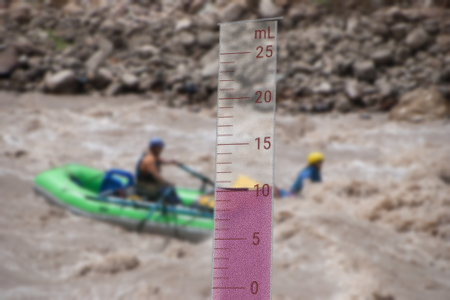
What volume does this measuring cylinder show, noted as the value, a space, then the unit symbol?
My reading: 10 mL
